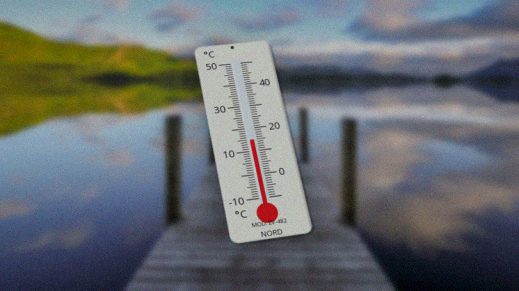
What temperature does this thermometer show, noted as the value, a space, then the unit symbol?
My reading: 15 °C
